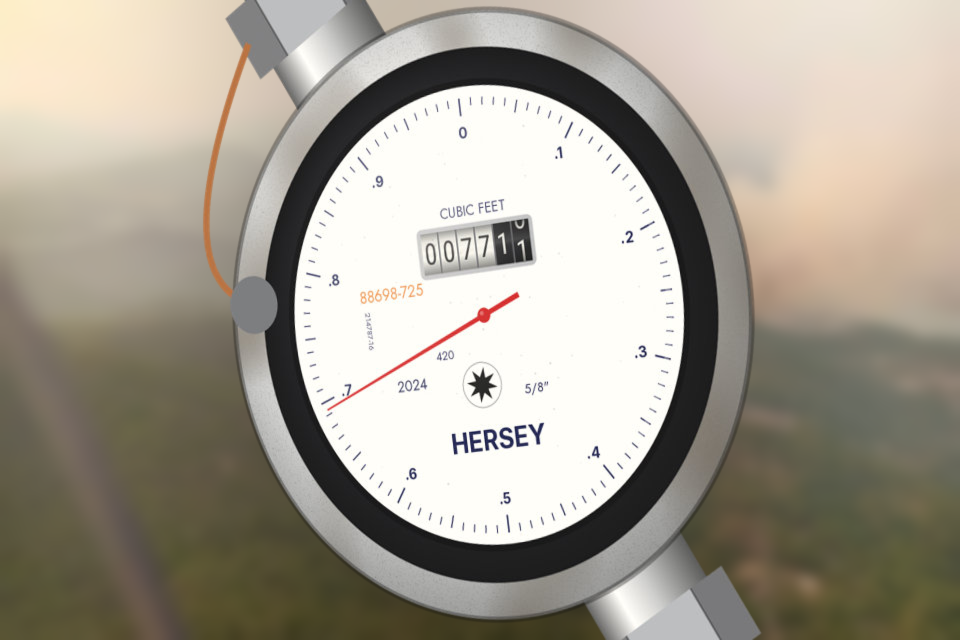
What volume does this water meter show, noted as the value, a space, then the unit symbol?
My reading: 7710.69 ft³
